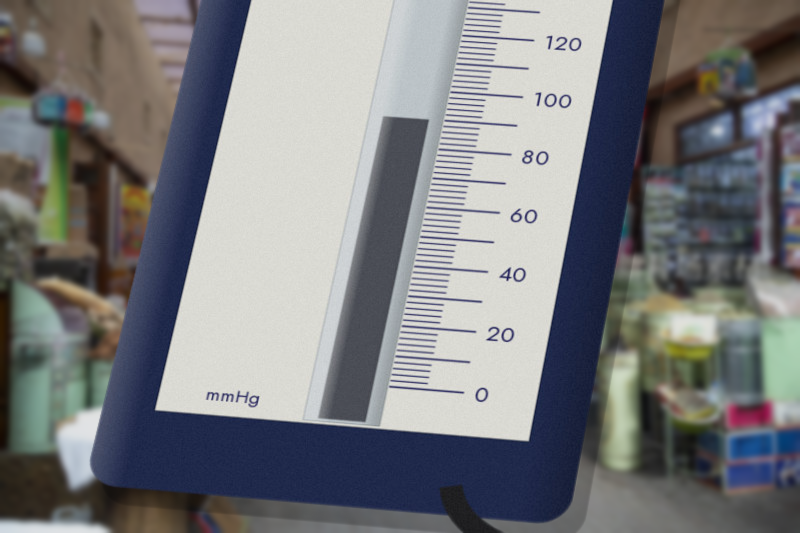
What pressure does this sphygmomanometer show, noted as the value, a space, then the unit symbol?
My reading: 90 mmHg
